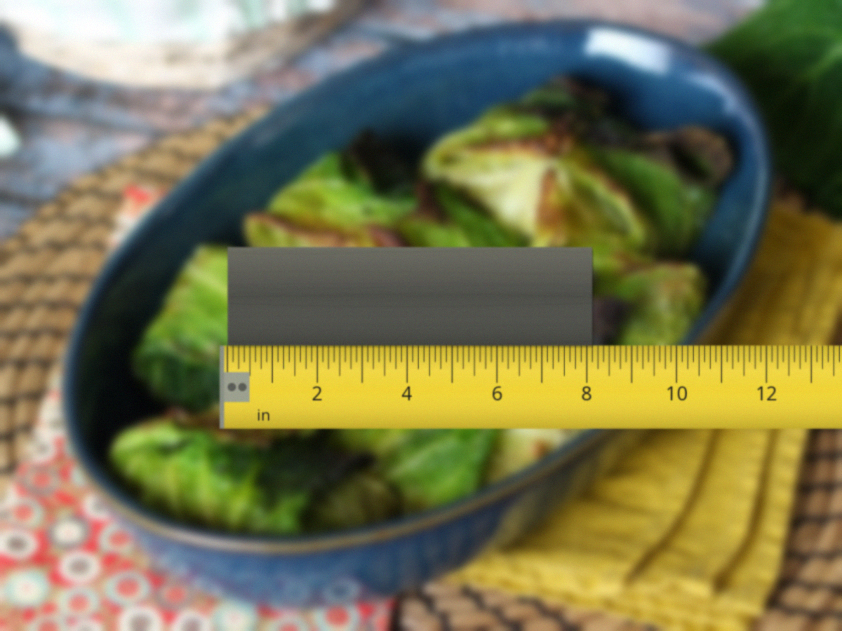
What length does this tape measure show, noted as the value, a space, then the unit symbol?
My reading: 8.125 in
